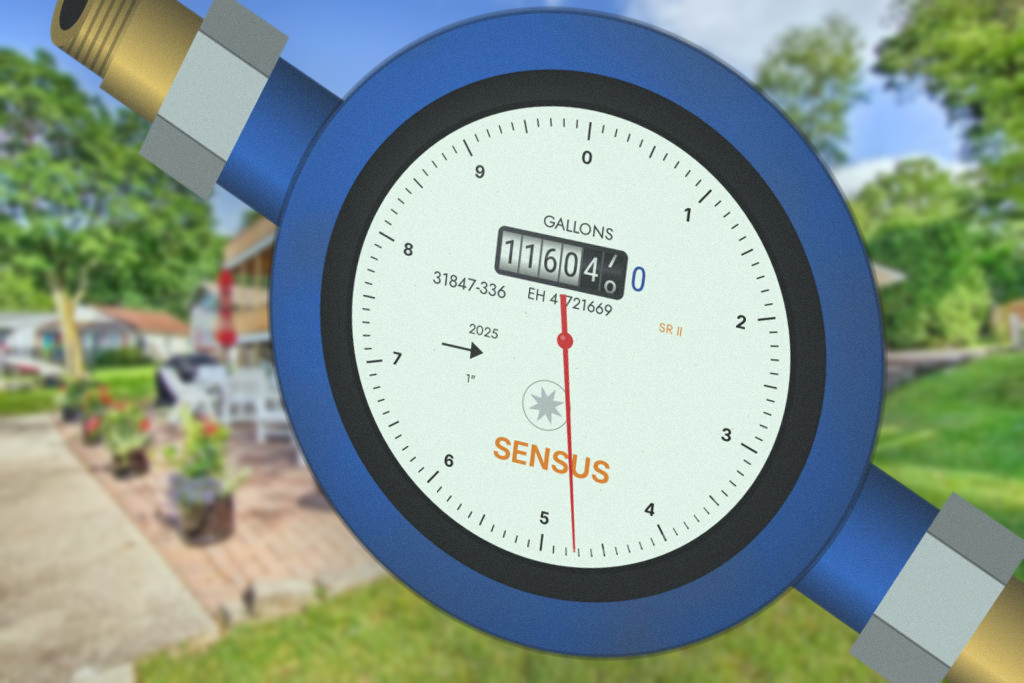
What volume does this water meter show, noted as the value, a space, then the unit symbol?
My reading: 1160474.7 gal
